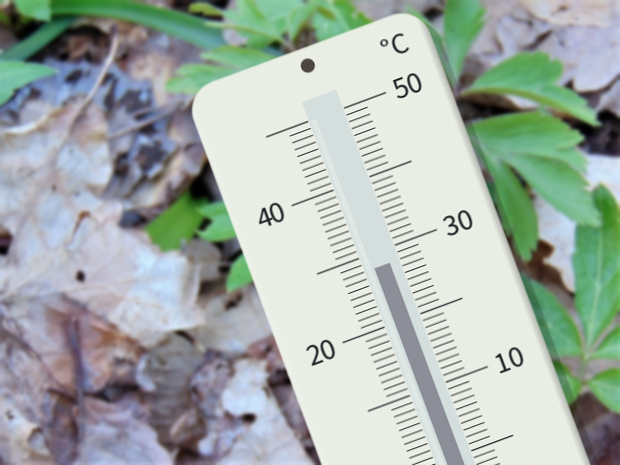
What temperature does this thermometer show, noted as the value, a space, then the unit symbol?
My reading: 28 °C
